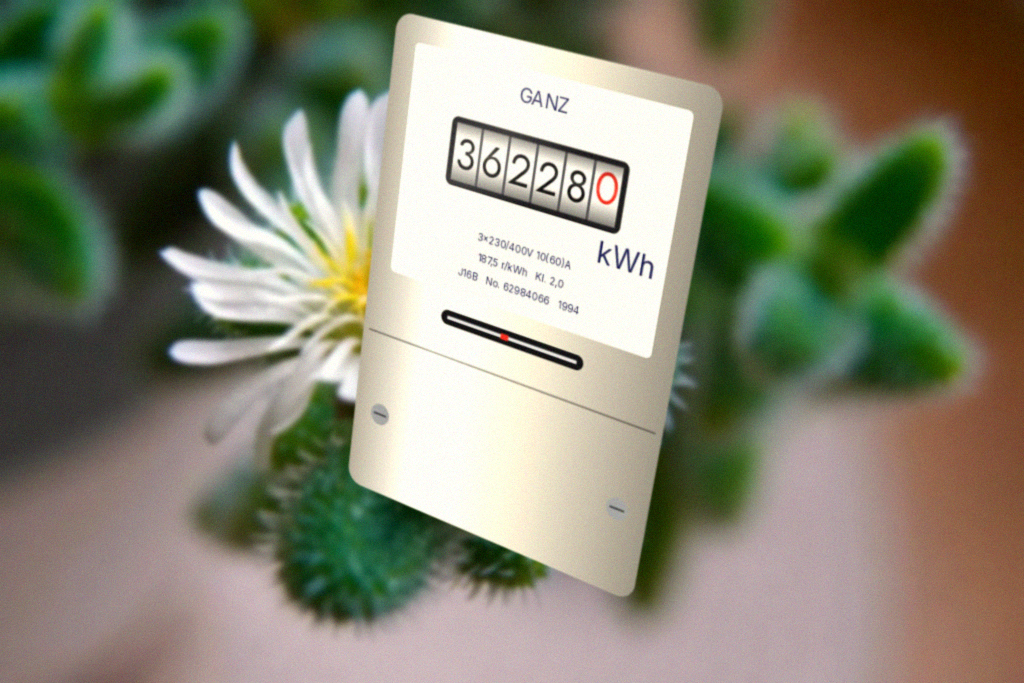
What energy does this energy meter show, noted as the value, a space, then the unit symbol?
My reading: 36228.0 kWh
